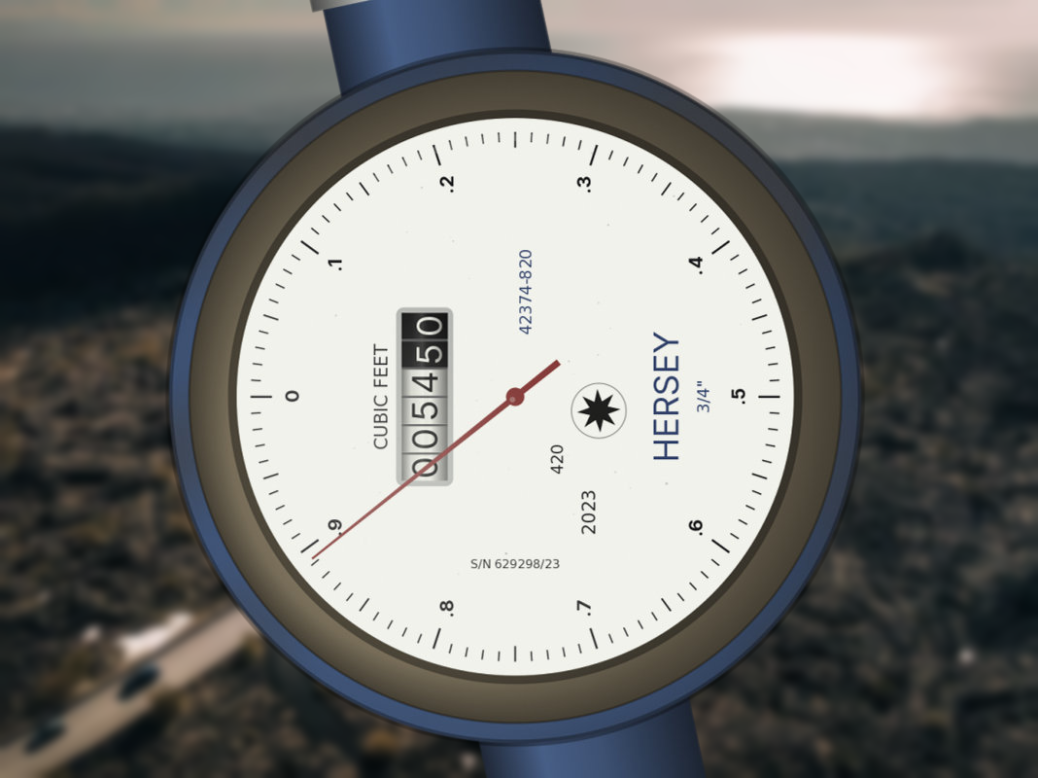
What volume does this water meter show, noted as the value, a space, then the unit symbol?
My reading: 5449.89 ft³
